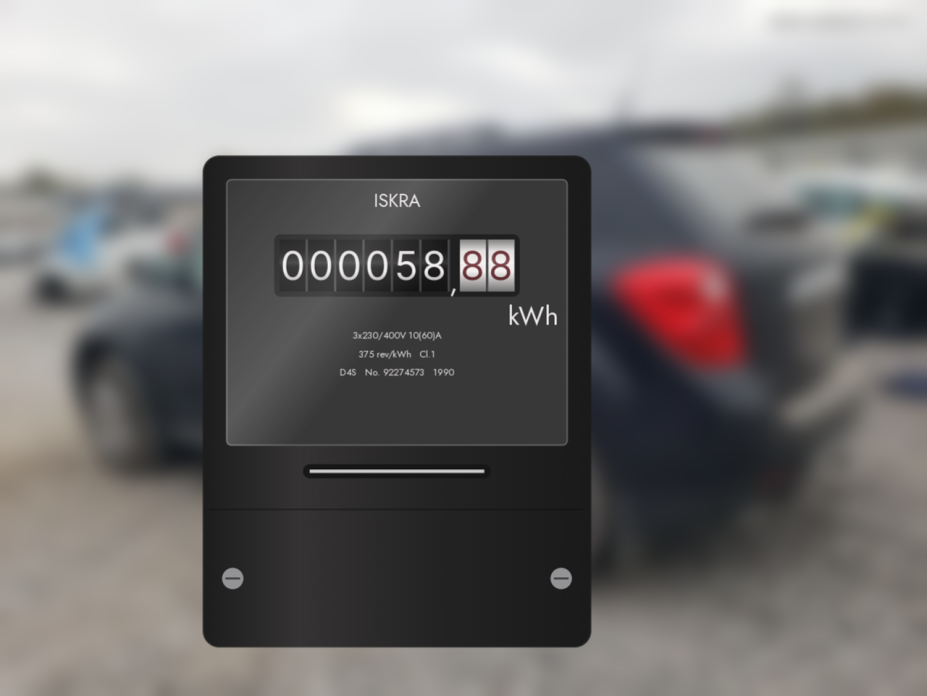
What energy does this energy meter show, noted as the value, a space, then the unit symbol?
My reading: 58.88 kWh
